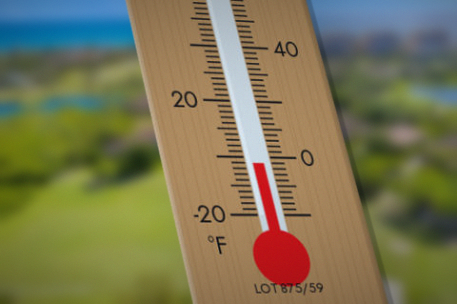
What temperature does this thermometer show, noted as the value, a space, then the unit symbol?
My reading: -2 °F
